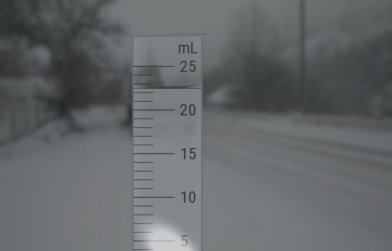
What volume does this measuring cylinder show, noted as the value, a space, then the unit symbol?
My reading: 22.5 mL
